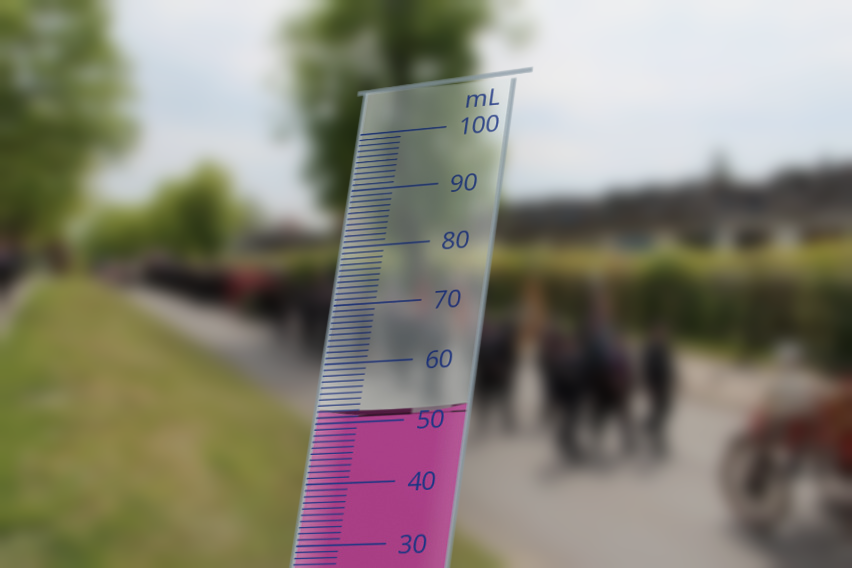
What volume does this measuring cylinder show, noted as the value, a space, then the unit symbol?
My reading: 51 mL
